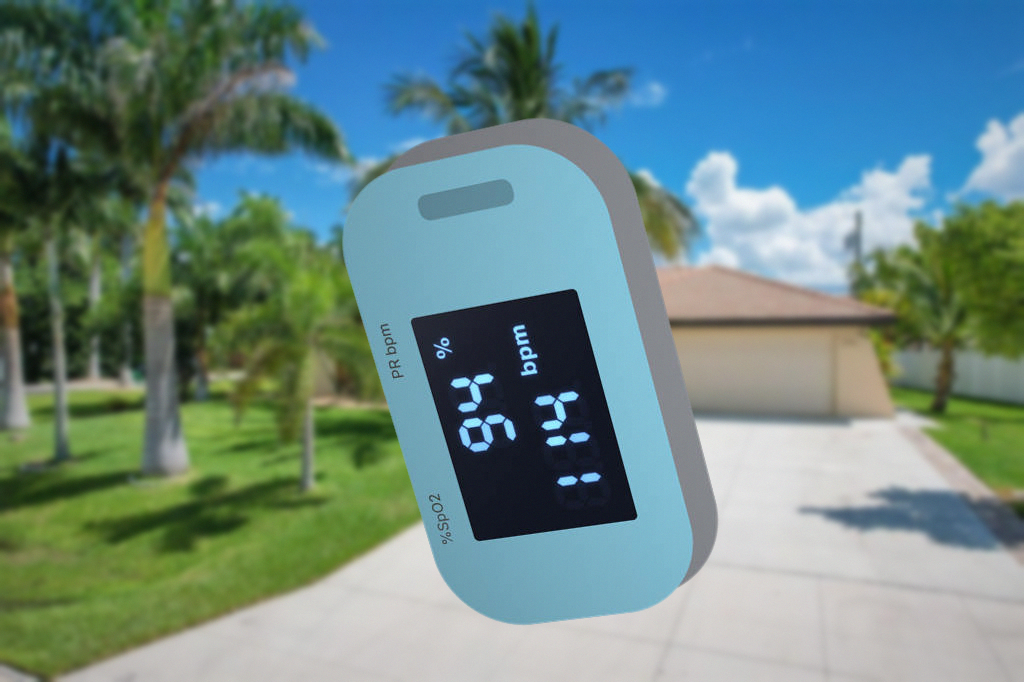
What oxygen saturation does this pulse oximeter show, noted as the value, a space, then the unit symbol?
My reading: 94 %
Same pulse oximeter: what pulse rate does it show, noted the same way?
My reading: 114 bpm
